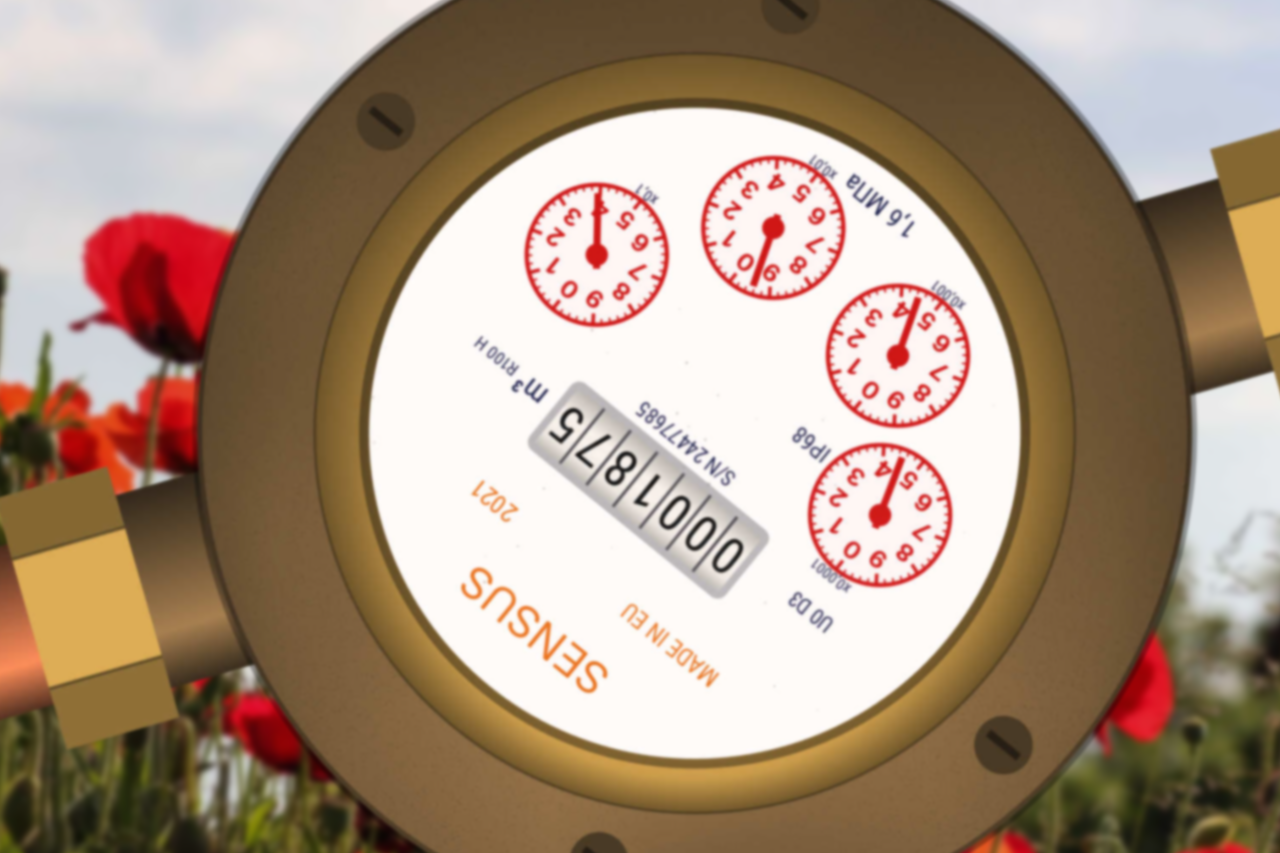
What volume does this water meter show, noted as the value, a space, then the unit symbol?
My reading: 1875.3944 m³
